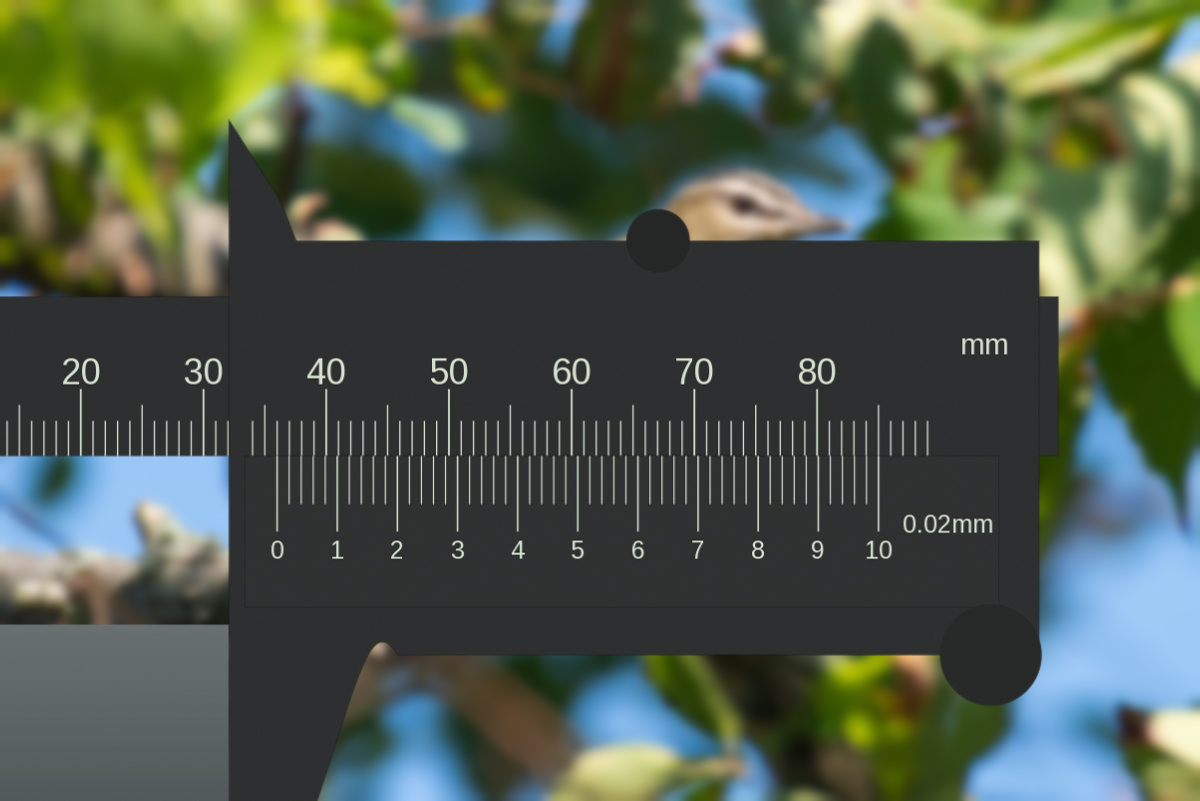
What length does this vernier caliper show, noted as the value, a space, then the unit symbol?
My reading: 36.0 mm
